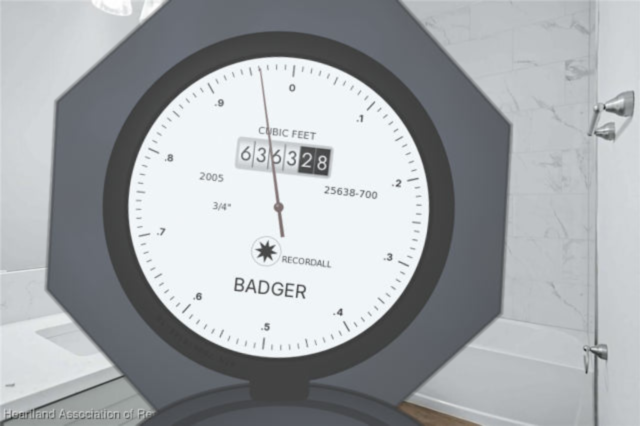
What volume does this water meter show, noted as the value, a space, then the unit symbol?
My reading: 636327.96 ft³
